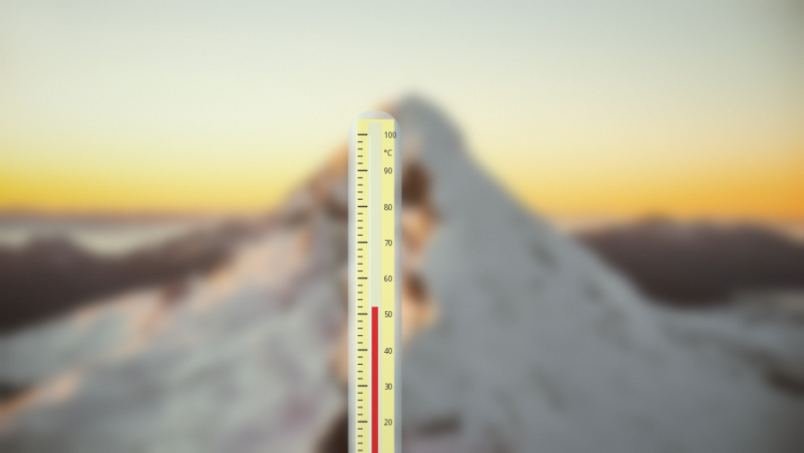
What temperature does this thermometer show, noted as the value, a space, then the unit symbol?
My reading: 52 °C
